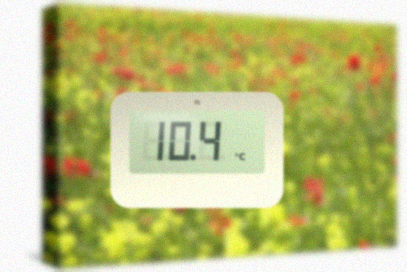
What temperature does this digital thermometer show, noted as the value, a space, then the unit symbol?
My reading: 10.4 °C
